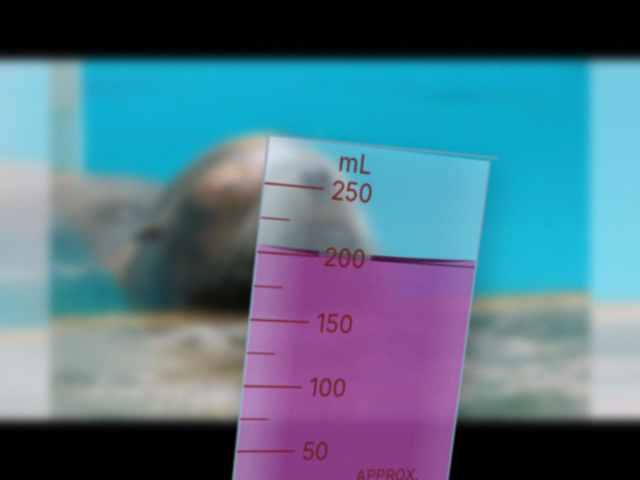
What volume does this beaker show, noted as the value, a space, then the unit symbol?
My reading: 200 mL
